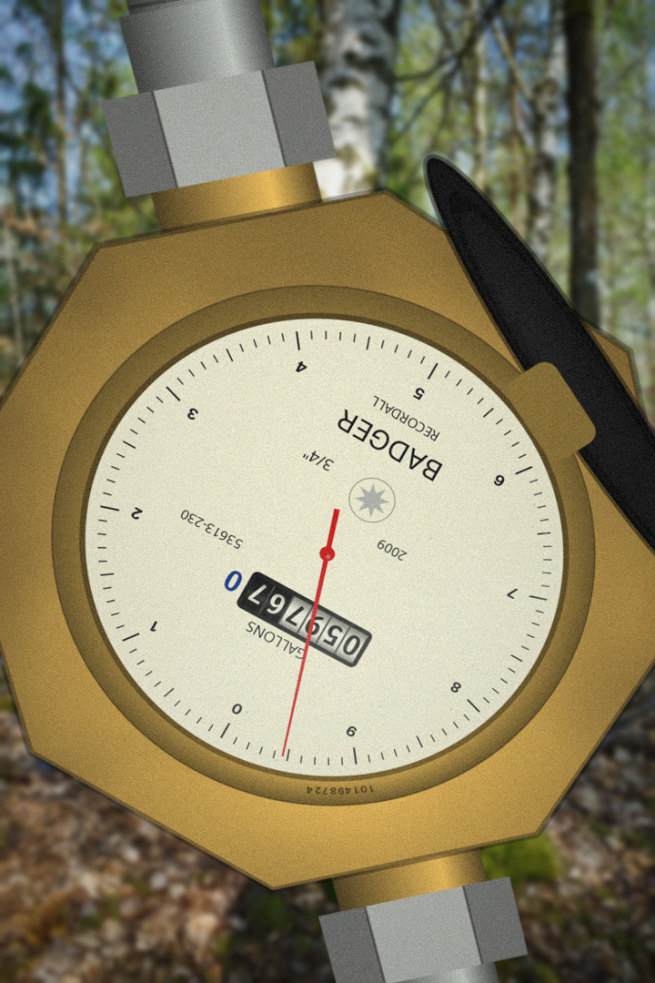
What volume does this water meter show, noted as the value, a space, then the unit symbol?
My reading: 597669.5 gal
